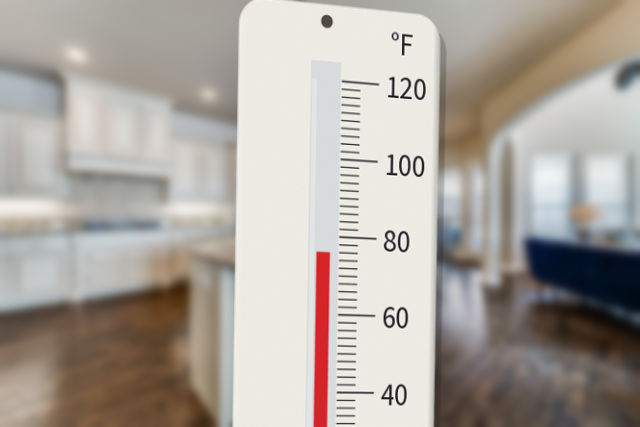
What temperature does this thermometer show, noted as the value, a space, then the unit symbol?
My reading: 76 °F
